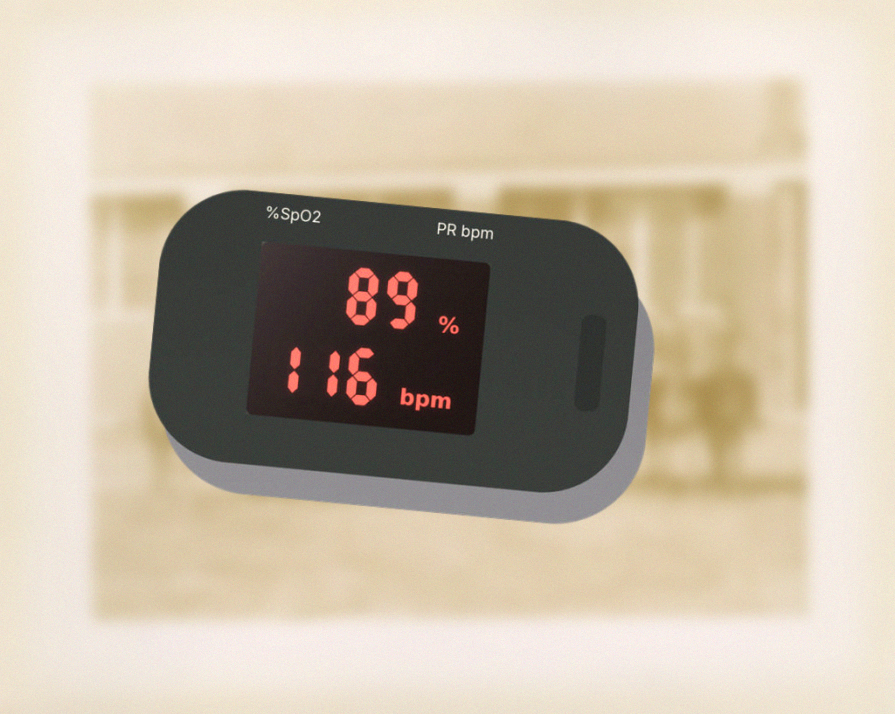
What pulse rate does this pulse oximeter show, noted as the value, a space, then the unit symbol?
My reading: 116 bpm
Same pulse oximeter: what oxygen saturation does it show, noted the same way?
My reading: 89 %
